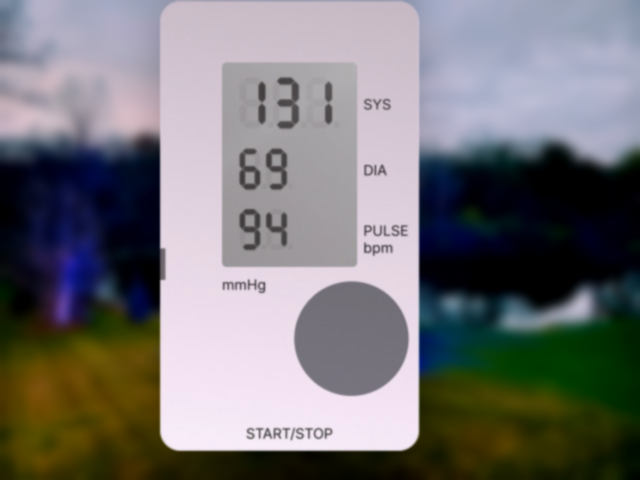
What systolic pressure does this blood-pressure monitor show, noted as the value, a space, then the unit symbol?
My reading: 131 mmHg
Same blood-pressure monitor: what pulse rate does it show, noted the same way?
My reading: 94 bpm
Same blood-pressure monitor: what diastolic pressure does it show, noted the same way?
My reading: 69 mmHg
